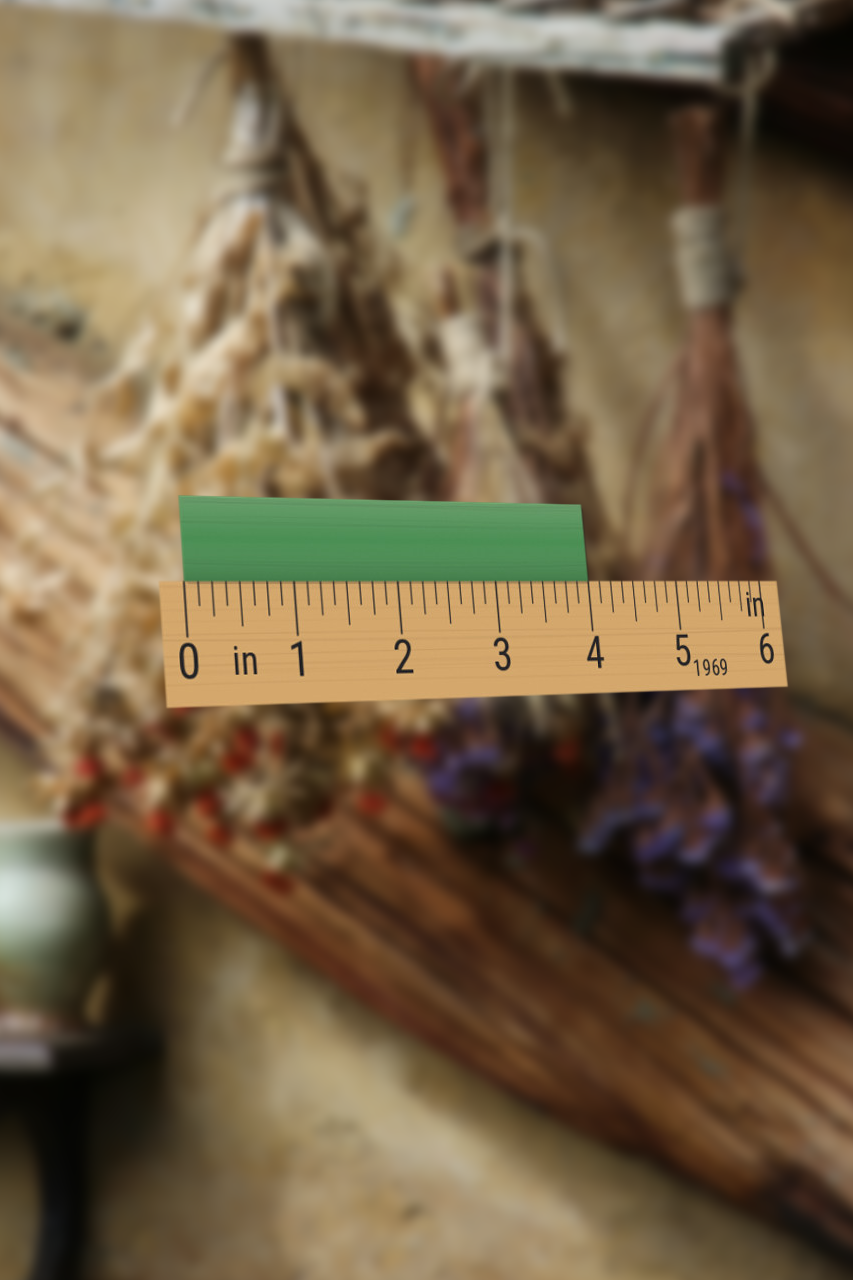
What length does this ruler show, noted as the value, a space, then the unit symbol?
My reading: 4 in
